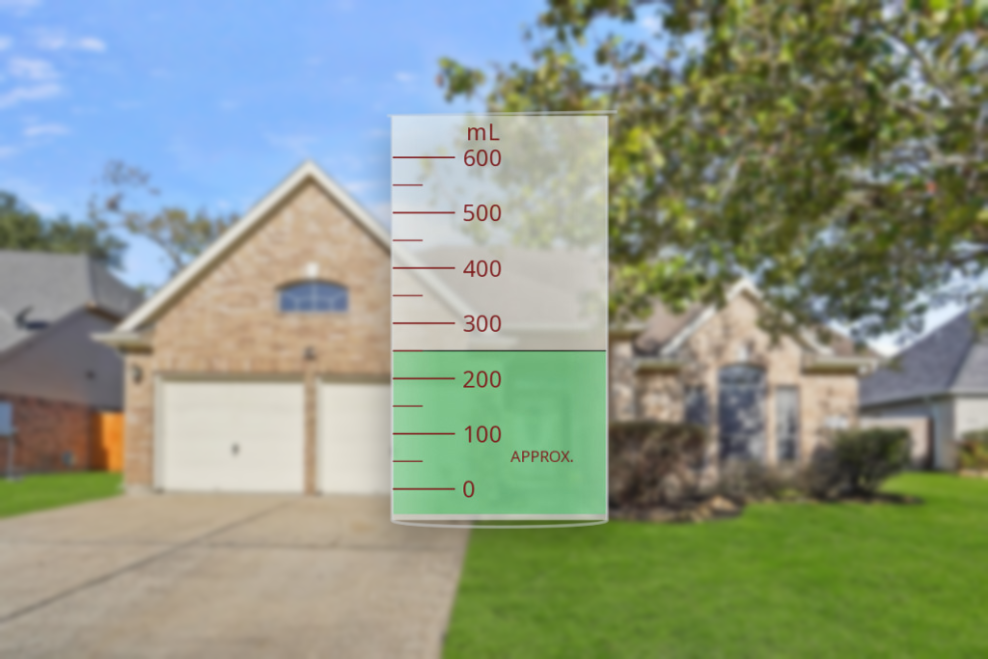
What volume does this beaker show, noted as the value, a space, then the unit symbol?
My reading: 250 mL
